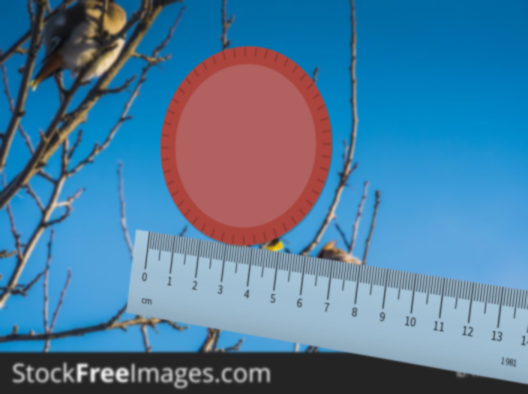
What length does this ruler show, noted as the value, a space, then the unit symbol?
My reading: 6.5 cm
